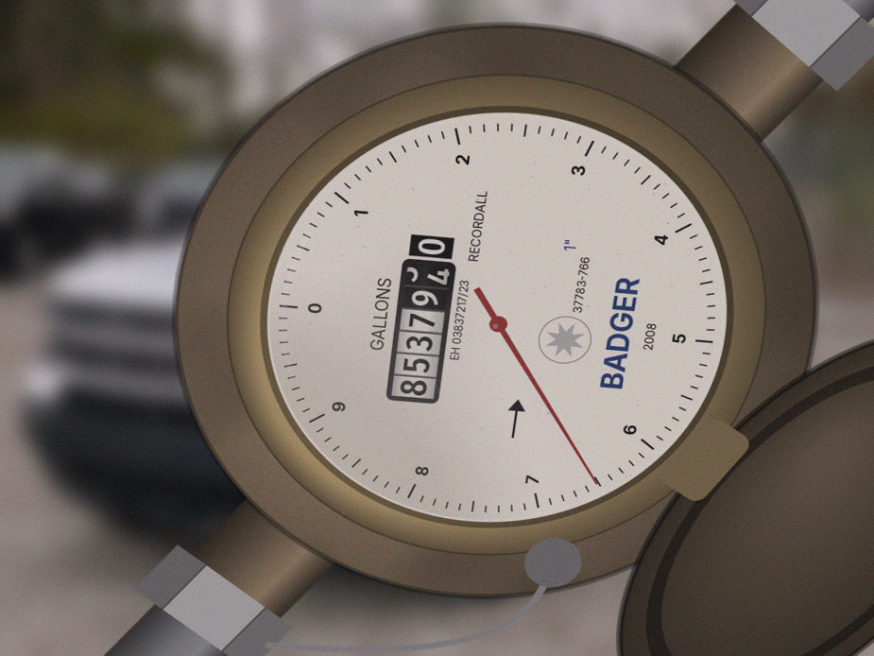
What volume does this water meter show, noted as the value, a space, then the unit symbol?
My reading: 8537936.5 gal
